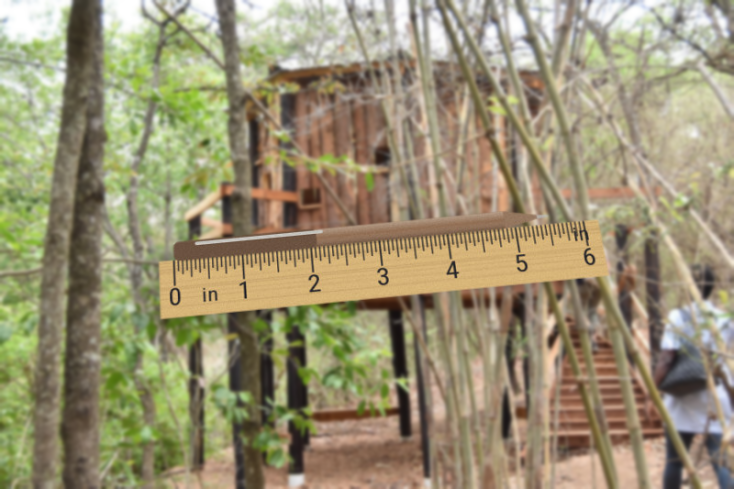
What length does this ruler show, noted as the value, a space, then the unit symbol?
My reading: 5.5 in
